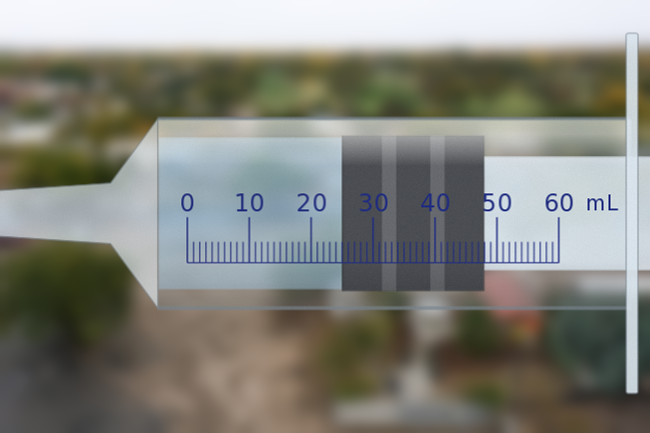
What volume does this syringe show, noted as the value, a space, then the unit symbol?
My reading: 25 mL
